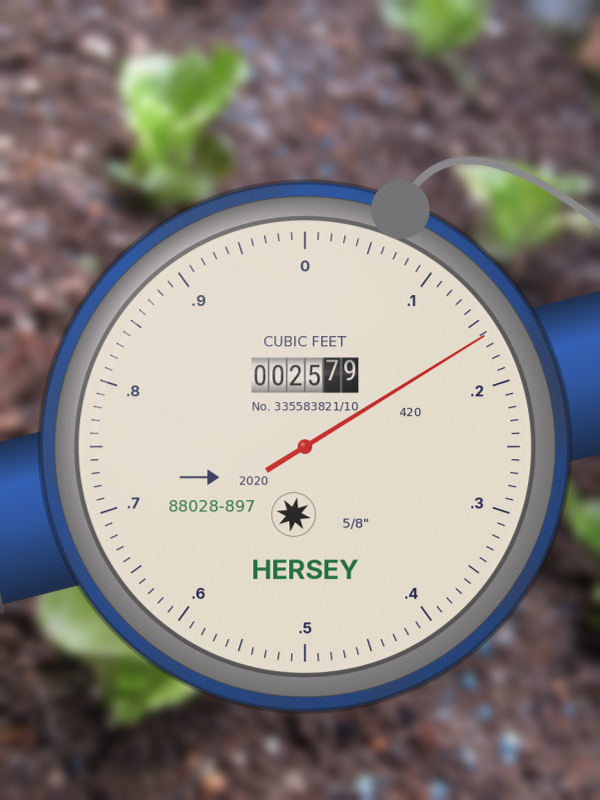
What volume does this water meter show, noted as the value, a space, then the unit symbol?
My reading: 2579.16 ft³
